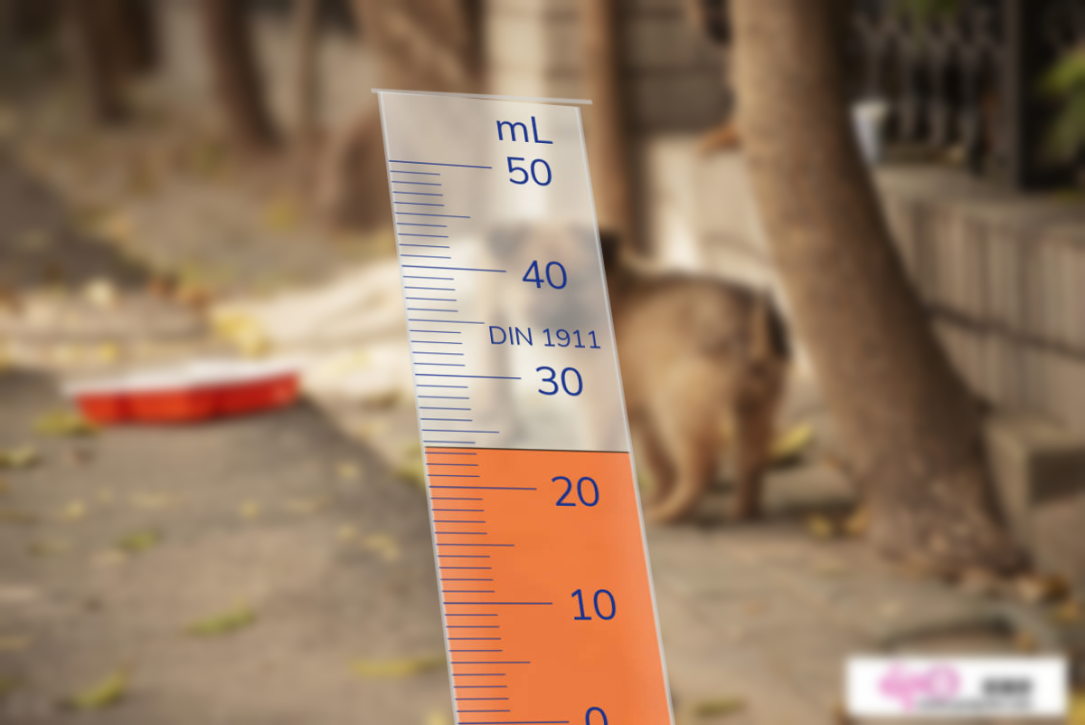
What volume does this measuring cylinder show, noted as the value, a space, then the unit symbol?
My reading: 23.5 mL
